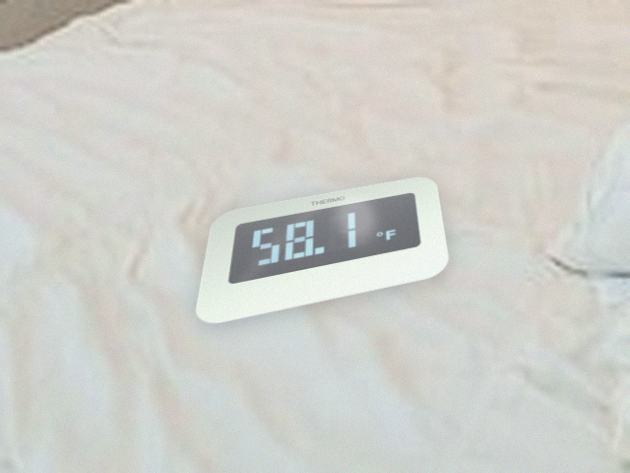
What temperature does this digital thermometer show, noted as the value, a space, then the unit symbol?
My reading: 58.1 °F
